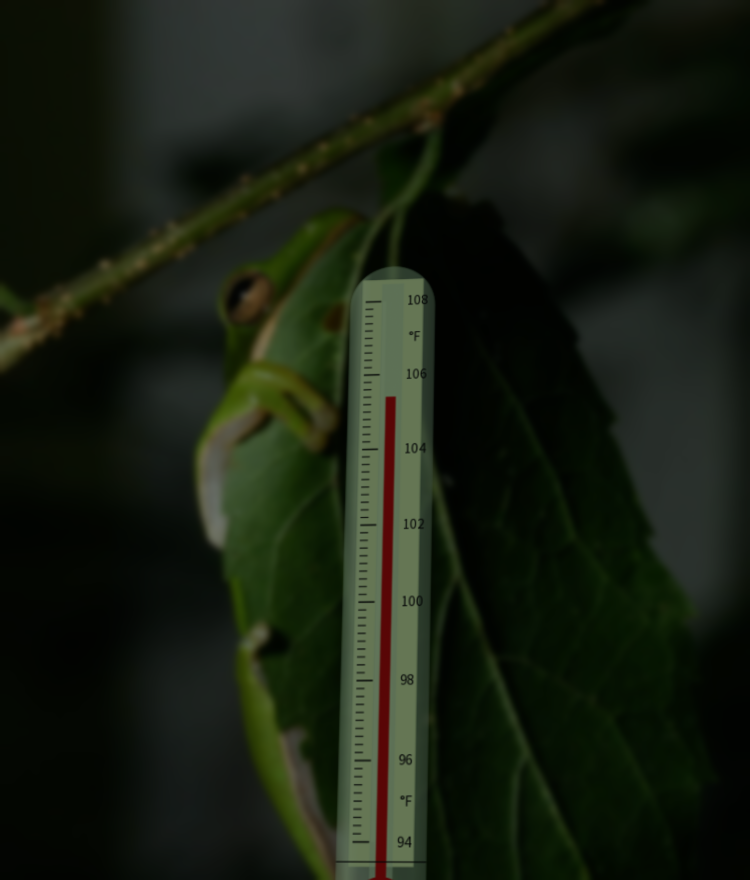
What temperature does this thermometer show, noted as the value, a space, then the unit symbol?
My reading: 105.4 °F
